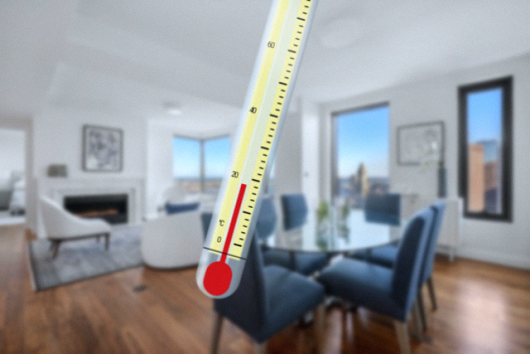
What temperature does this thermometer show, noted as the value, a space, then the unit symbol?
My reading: 18 °C
